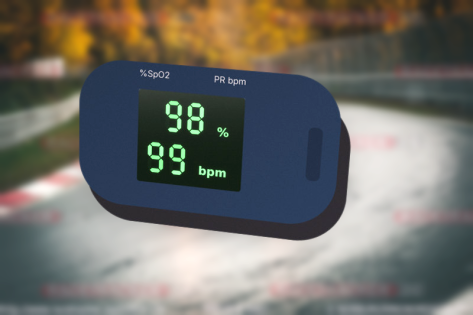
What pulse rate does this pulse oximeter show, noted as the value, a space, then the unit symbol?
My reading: 99 bpm
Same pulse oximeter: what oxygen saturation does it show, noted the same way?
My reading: 98 %
